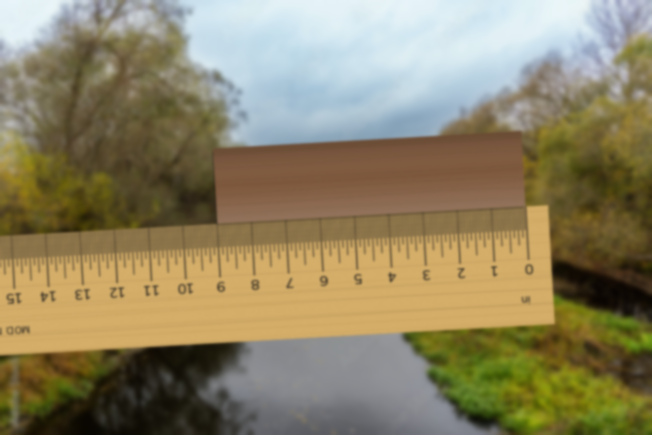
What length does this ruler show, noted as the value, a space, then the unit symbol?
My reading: 9 in
